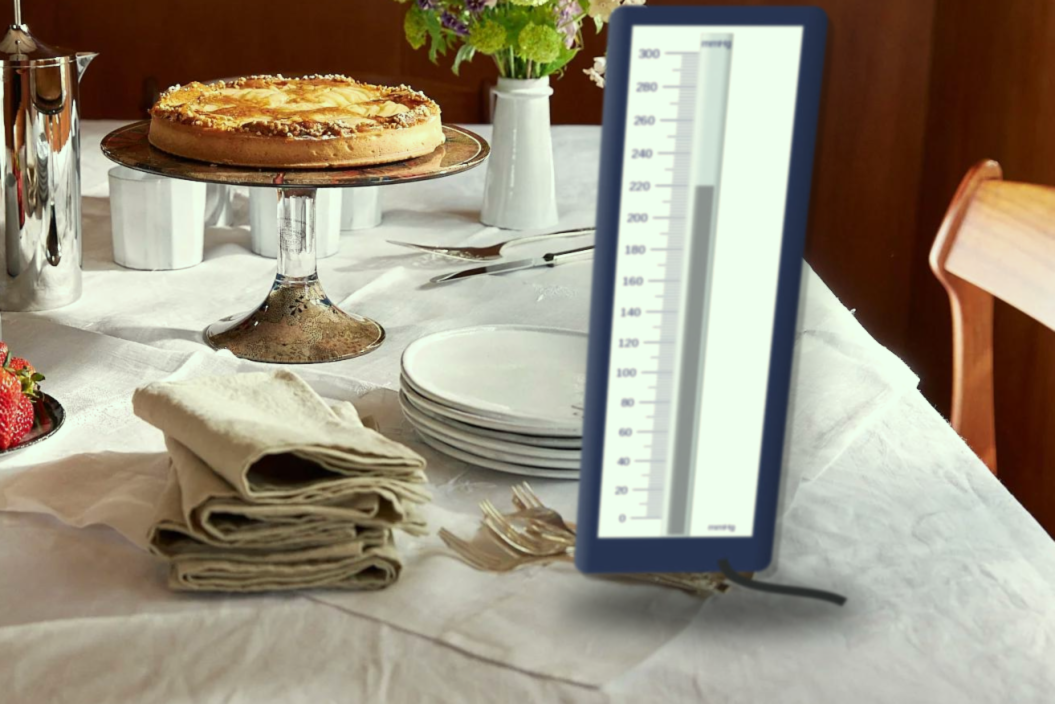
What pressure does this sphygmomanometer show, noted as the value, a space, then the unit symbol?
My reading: 220 mmHg
